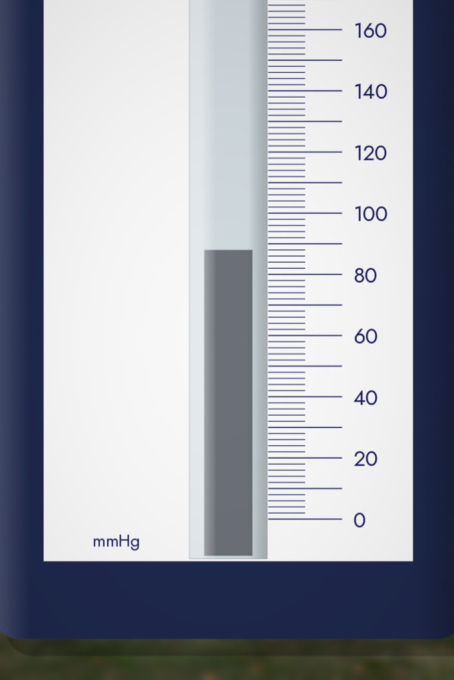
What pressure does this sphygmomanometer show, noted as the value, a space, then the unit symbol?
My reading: 88 mmHg
